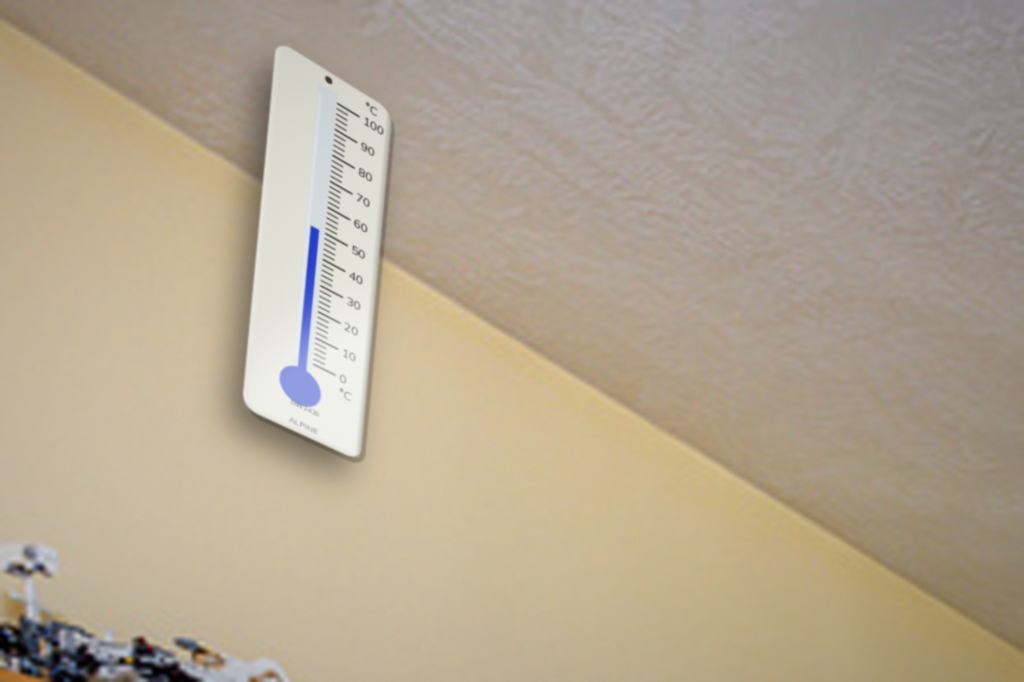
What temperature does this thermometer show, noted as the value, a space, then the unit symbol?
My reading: 50 °C
